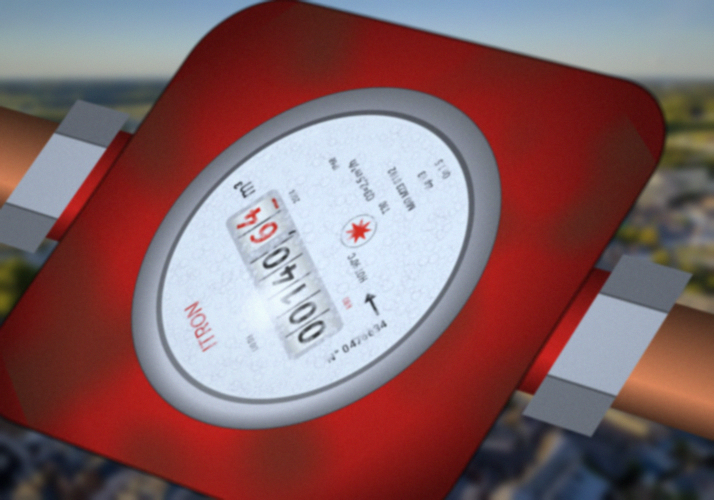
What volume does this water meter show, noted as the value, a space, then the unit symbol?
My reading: 140.64 m³
